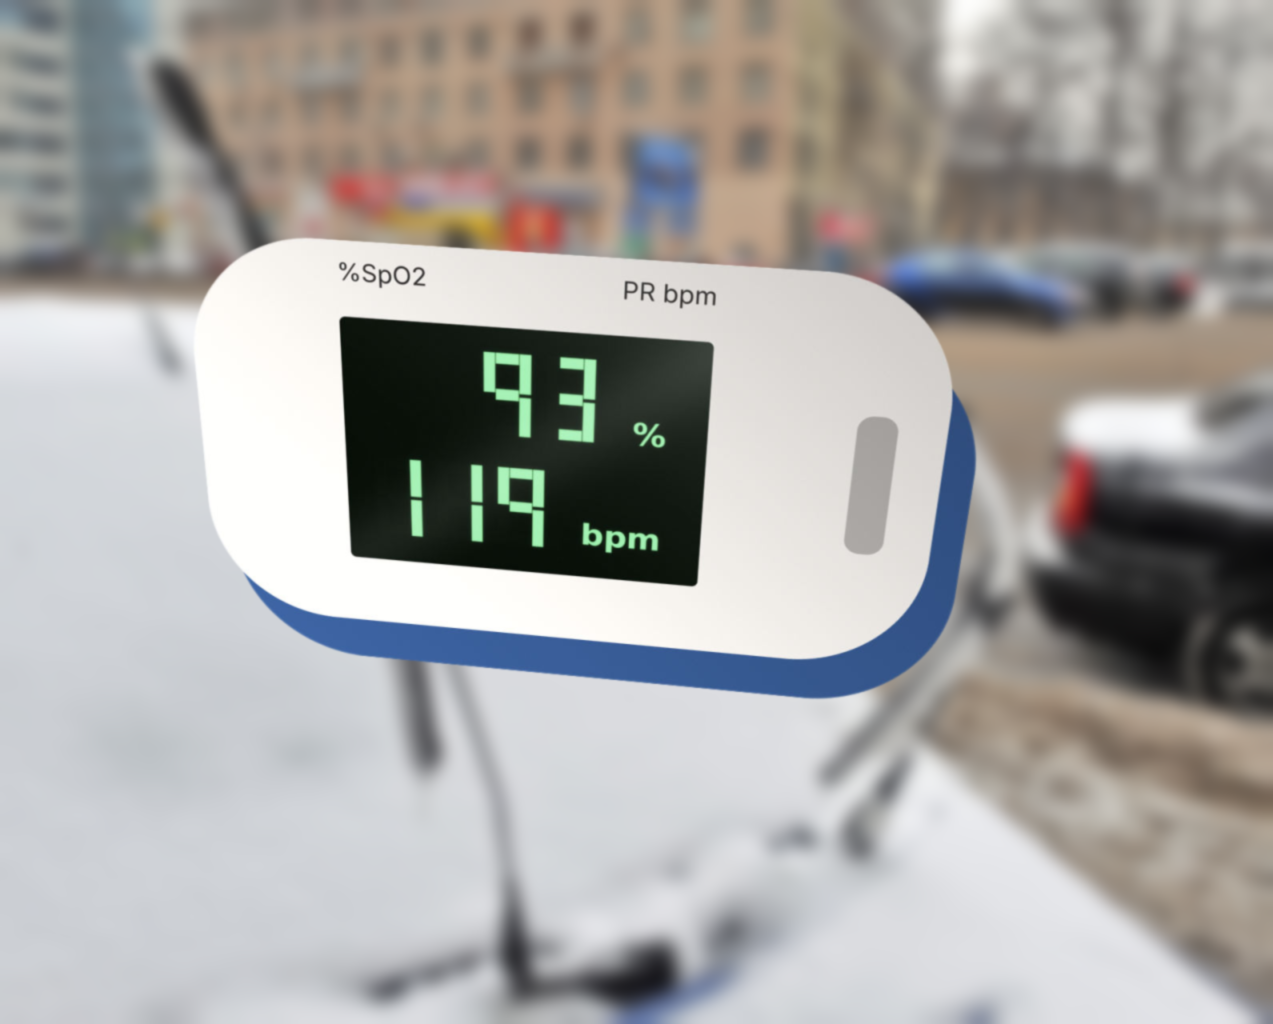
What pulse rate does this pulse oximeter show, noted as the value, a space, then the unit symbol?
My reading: 119 bpm
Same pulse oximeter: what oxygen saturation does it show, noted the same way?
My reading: 93 %
